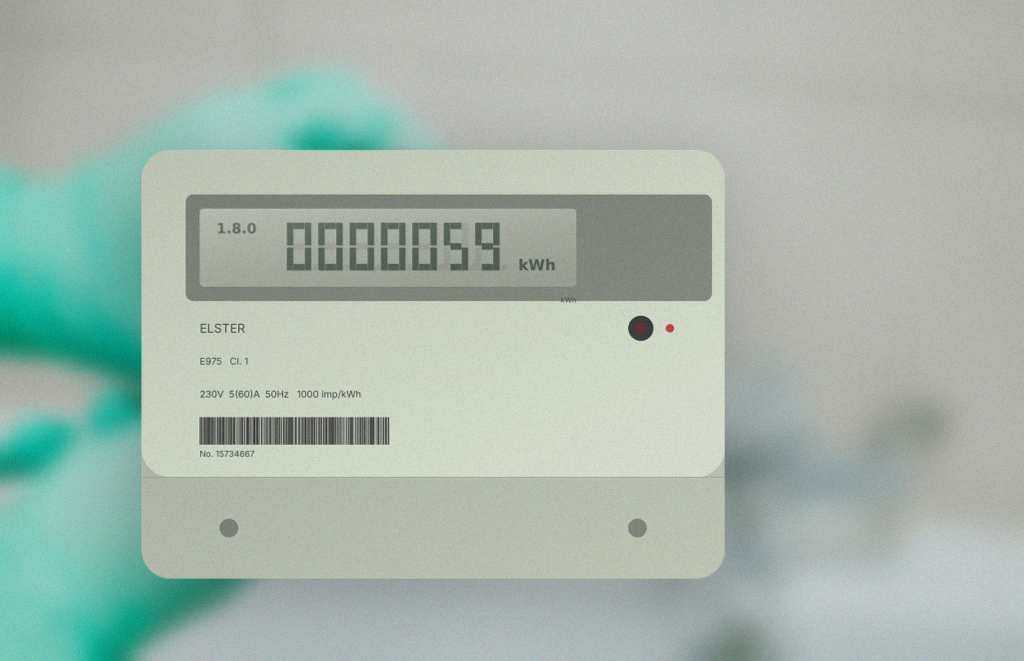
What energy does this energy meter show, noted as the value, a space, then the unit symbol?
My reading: 59 kWh
